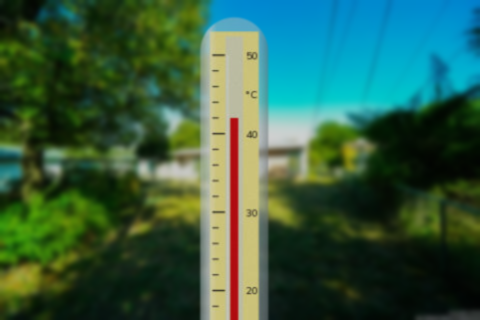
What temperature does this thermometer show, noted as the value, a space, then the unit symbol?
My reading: 42 °C
